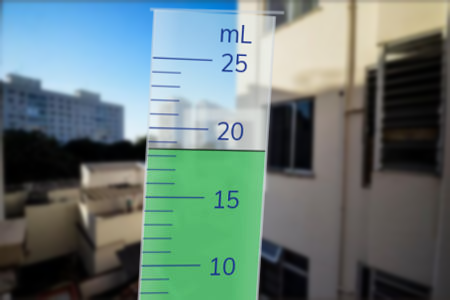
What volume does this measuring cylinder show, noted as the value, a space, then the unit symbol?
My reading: 18.5 mL
